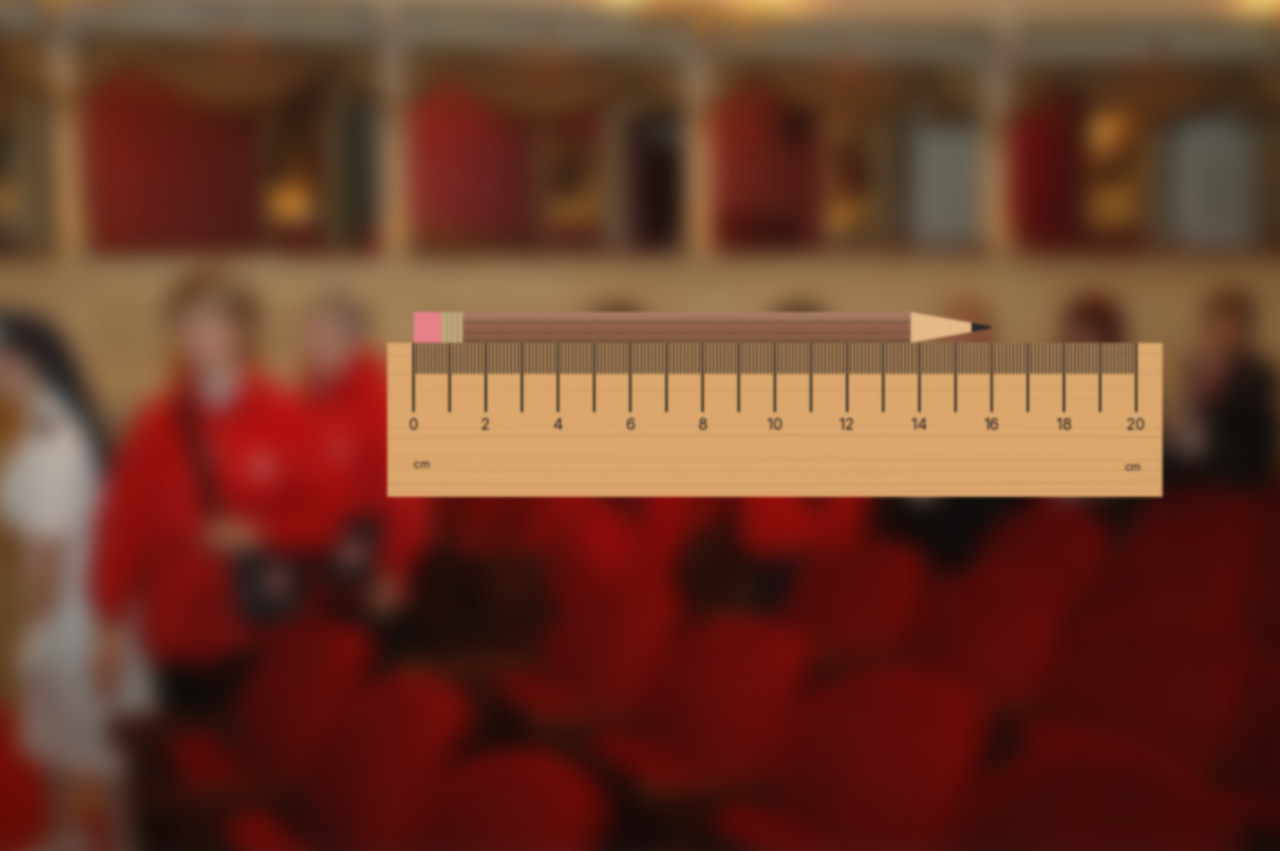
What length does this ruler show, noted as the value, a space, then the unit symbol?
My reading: 16 cm
